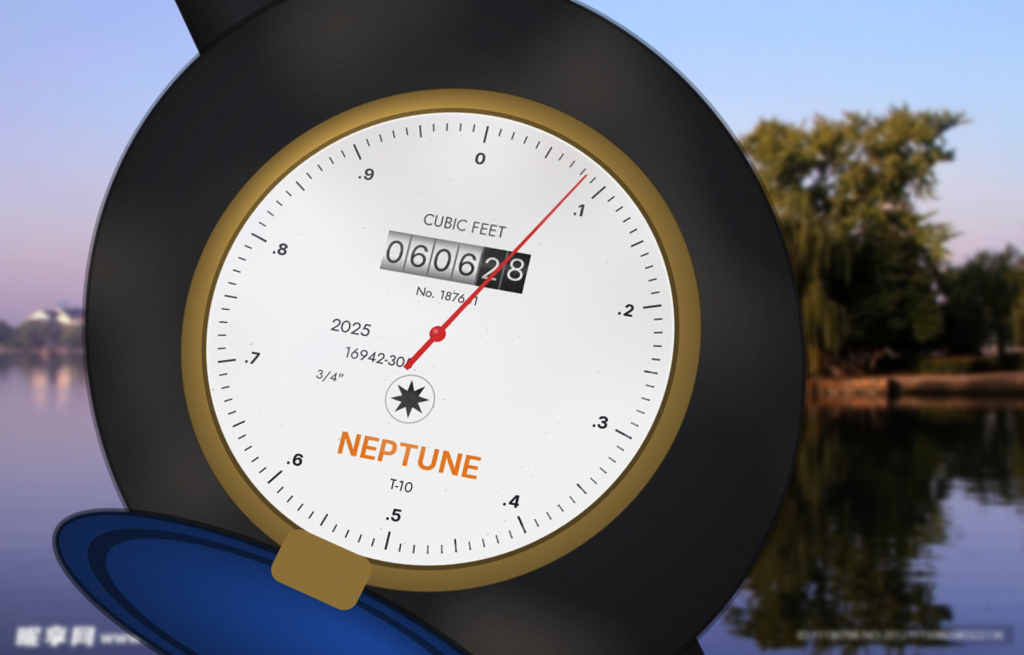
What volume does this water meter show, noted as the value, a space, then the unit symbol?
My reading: 60628.08 ft³
